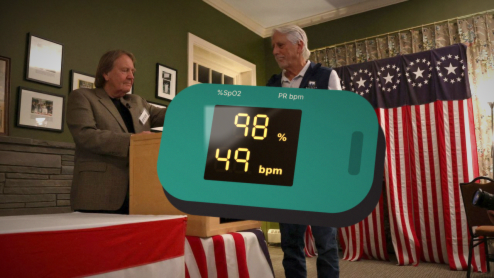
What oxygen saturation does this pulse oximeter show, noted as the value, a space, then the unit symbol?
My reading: 98 %
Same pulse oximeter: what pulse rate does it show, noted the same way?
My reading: 49 bpm
